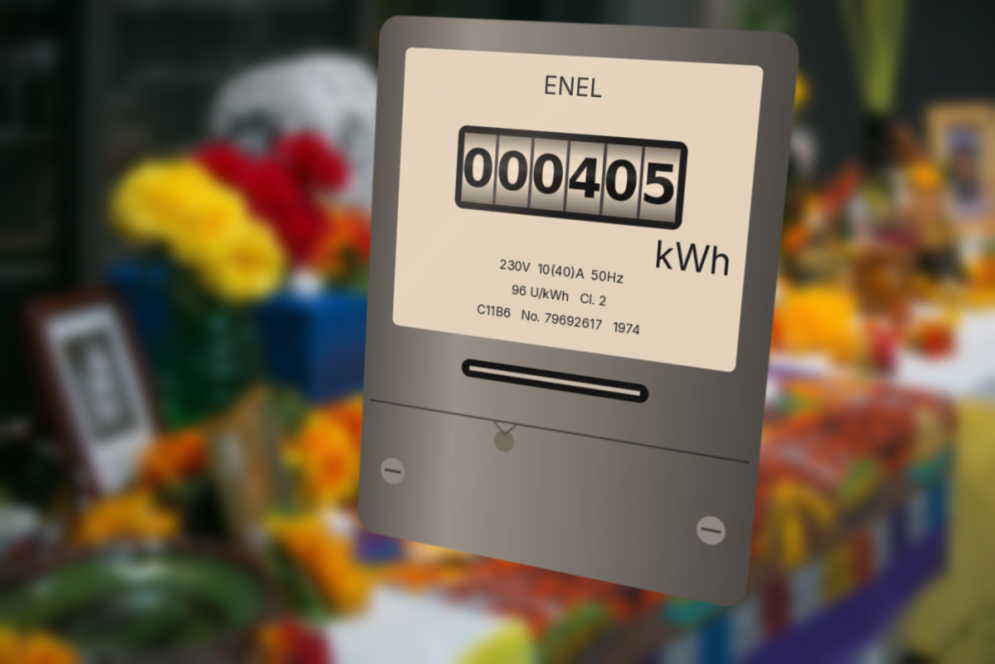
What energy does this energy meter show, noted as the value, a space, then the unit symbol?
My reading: 405 kWh
